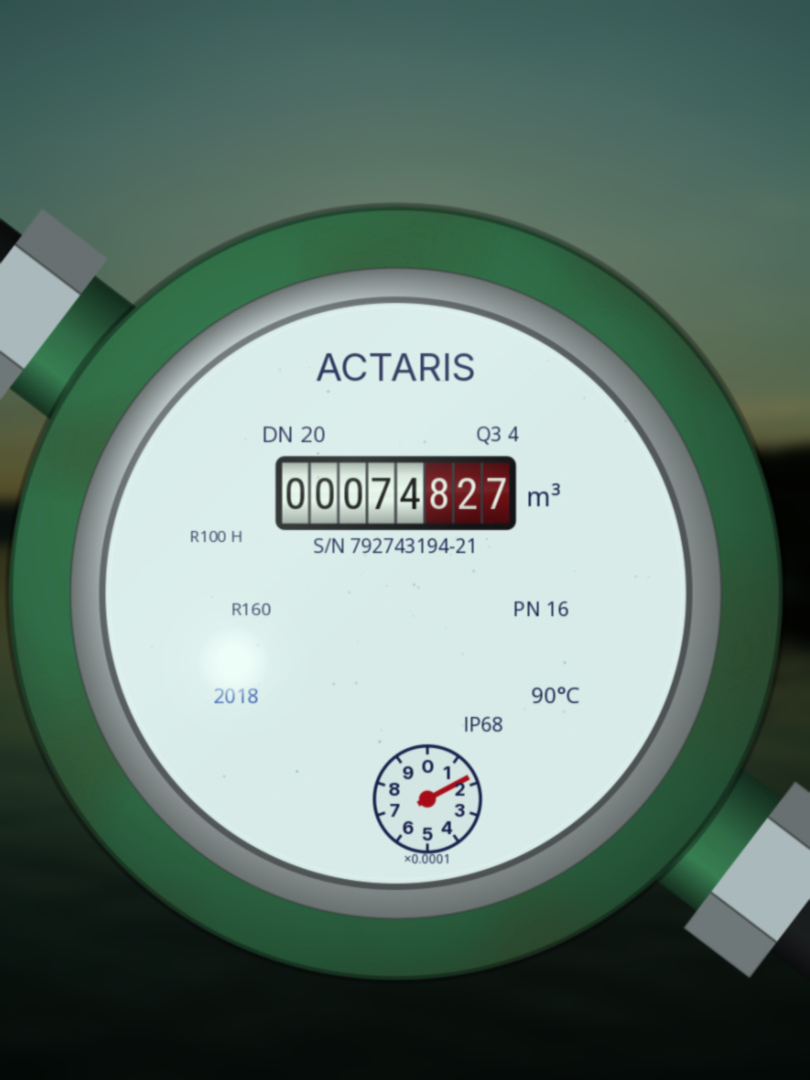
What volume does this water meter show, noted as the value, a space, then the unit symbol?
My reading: 74.8271 m³
